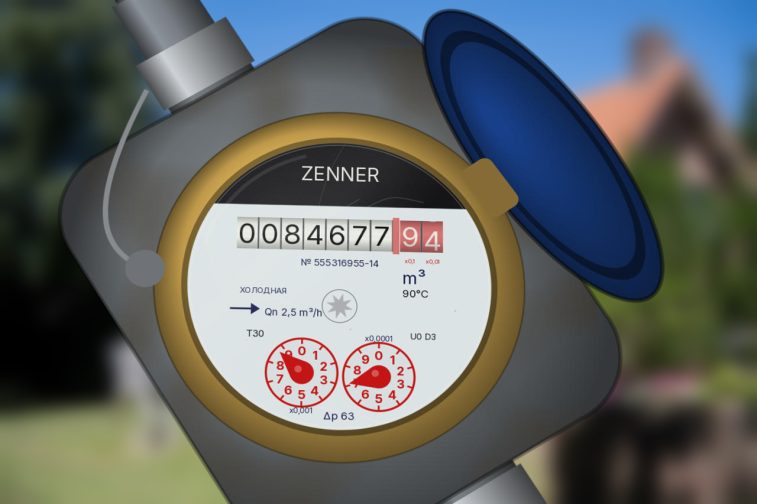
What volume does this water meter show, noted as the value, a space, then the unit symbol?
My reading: 84677.9387 m³
